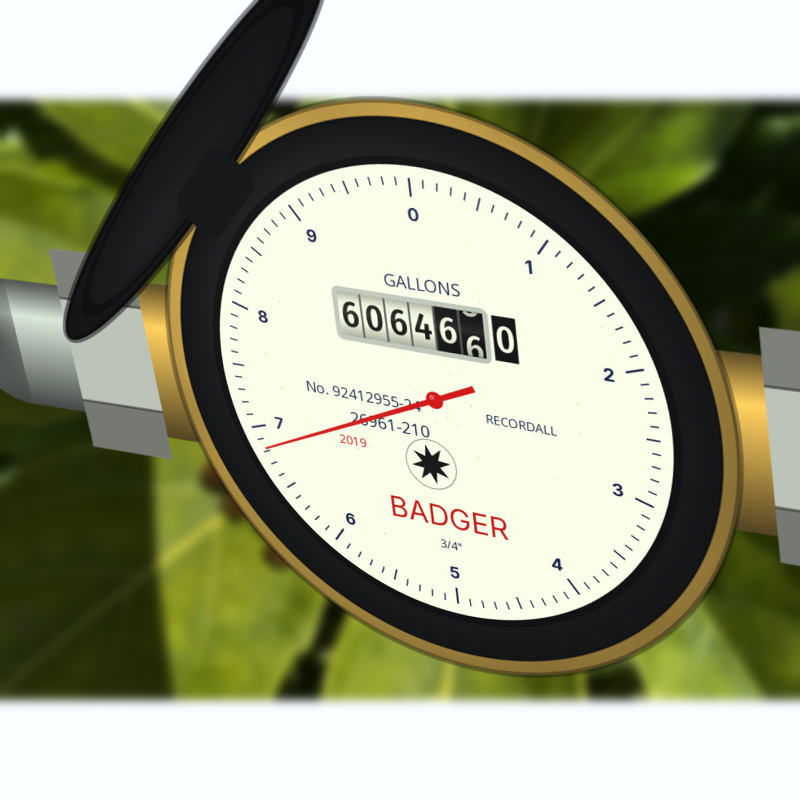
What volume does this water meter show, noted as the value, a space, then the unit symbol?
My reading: 6064656.8 gal
